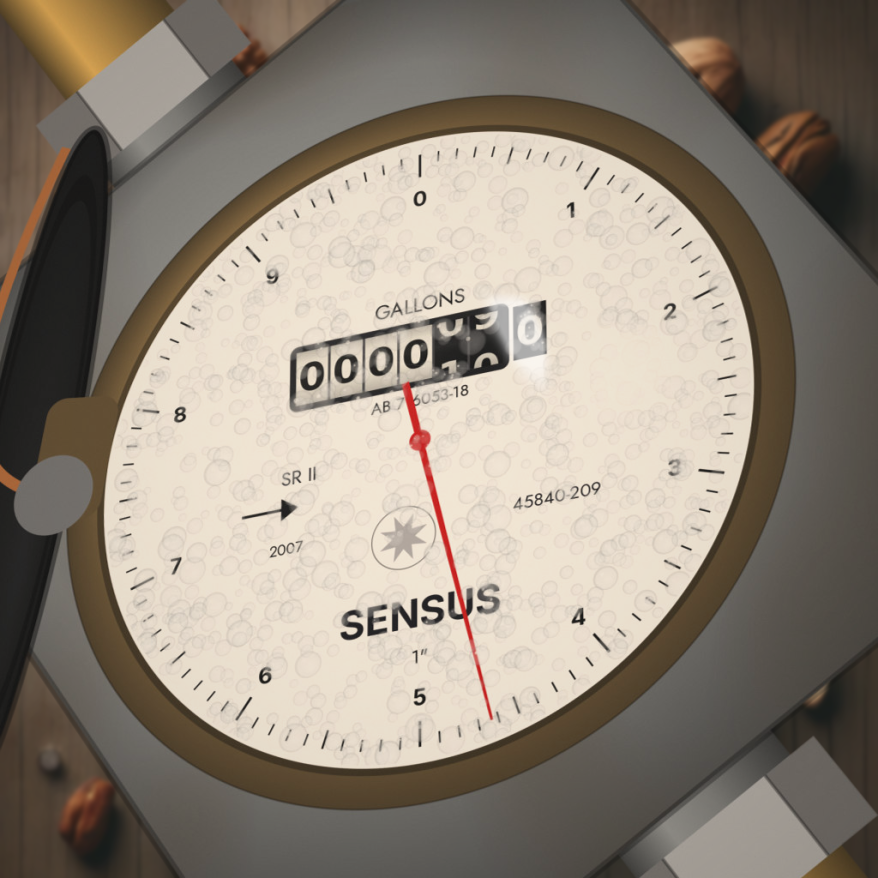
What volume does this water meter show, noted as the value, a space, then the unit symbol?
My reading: 94.6 gal
